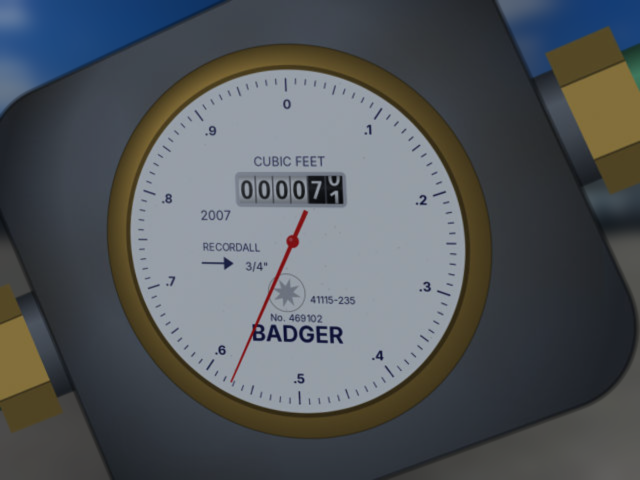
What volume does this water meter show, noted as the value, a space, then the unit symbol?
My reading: 70.57 ft³
